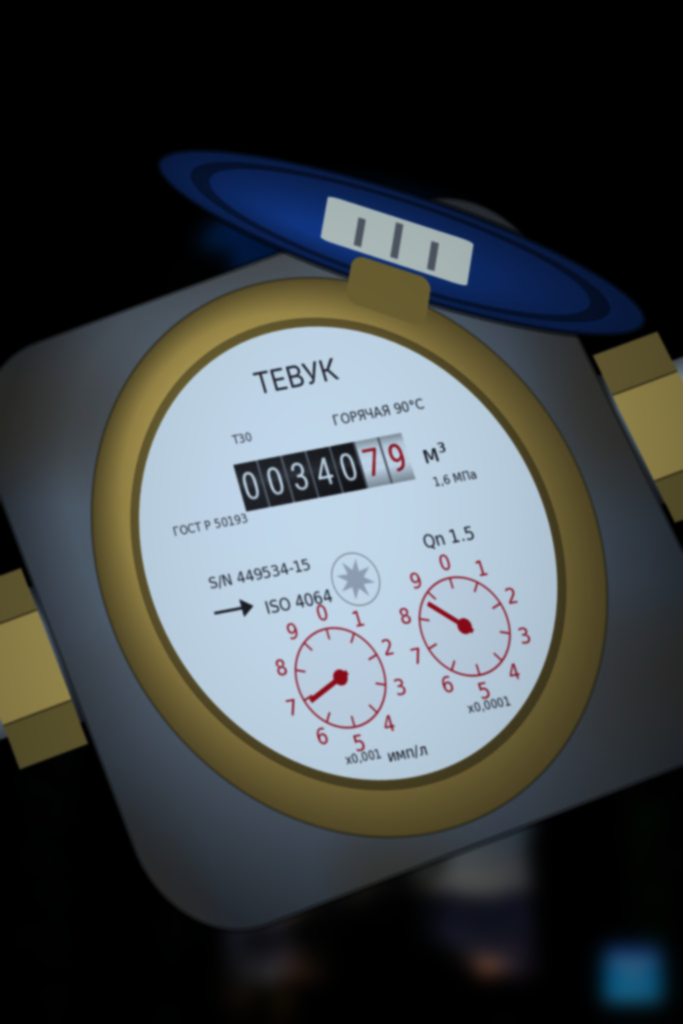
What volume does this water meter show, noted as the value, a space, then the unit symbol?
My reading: 340.7968 m³
